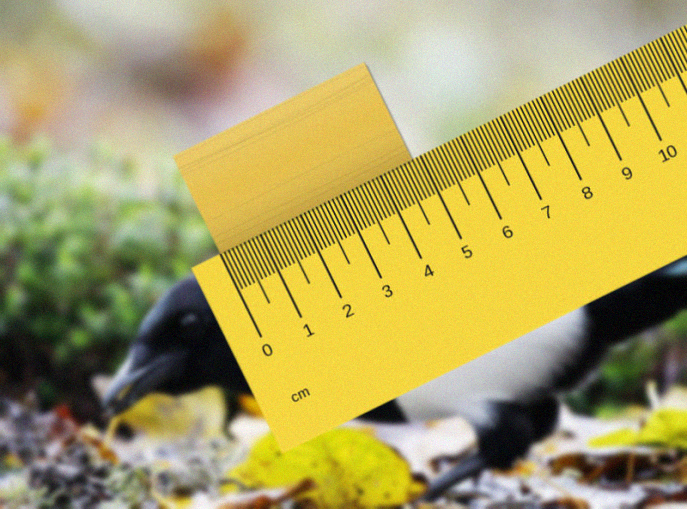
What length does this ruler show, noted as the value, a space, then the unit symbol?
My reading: 4.8 cm
